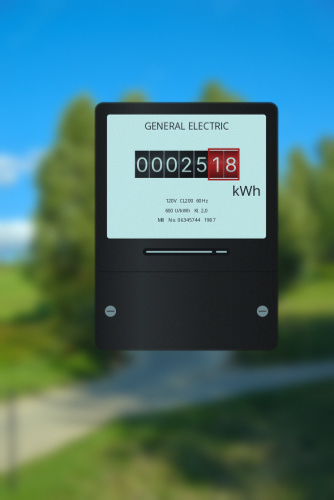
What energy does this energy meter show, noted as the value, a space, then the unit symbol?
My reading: 25.18 kWh
